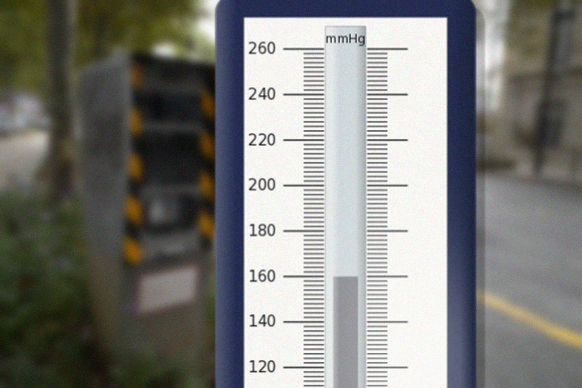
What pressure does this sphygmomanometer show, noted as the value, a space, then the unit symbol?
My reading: 160 mmHg
